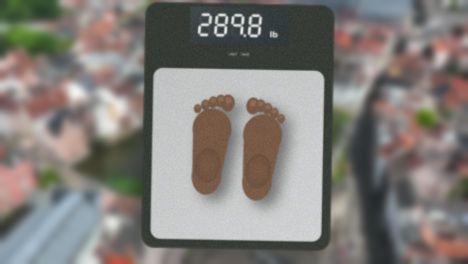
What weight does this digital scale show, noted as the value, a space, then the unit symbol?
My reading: 289.8 lb
